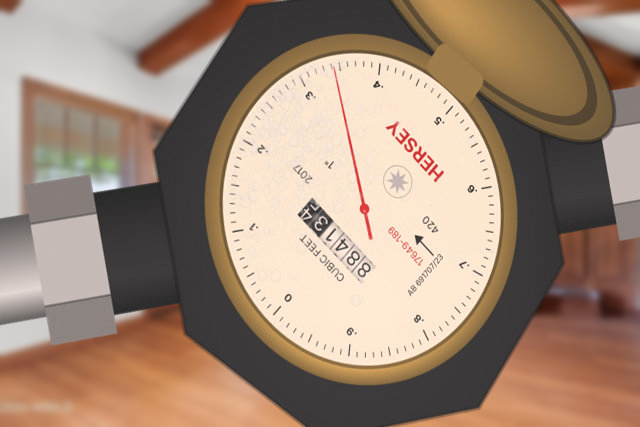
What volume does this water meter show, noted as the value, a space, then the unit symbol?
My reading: 884134.34 ft³
